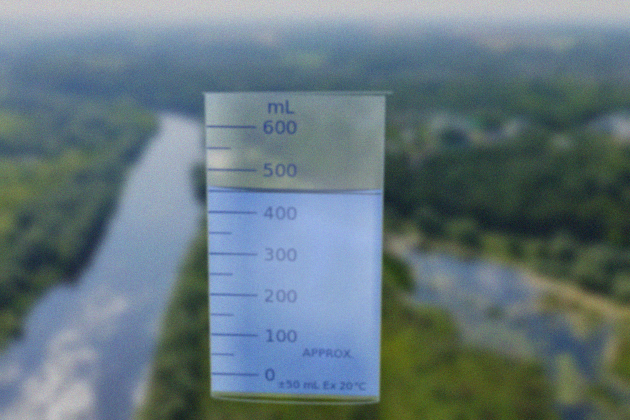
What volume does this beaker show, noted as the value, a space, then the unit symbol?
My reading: 450 mL
